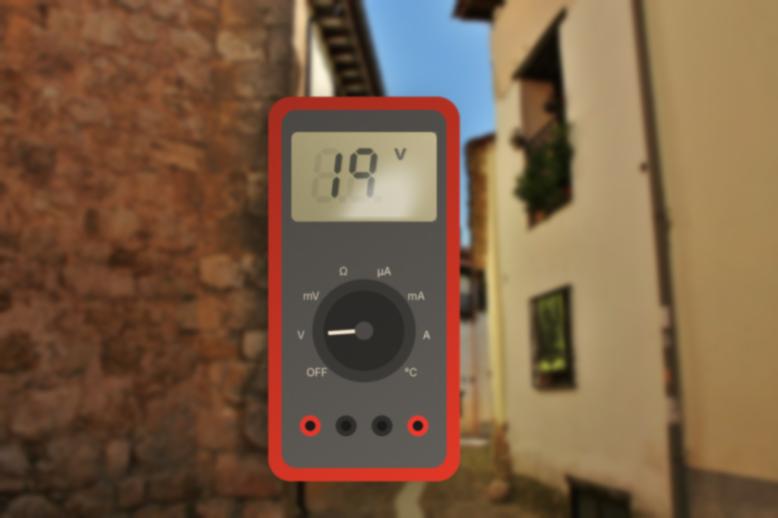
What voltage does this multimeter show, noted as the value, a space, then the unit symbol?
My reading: 19 V
